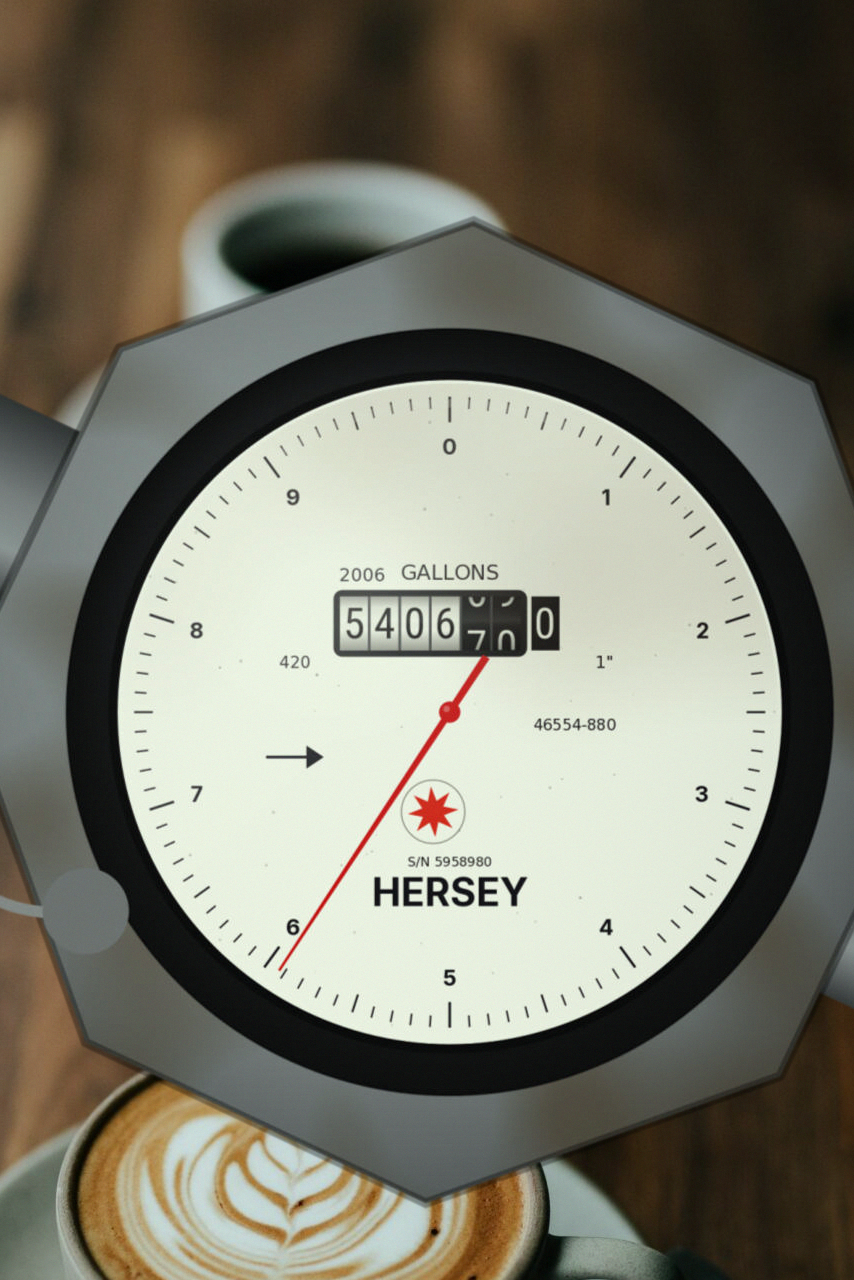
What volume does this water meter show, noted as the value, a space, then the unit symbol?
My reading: 5406695.9 gal
